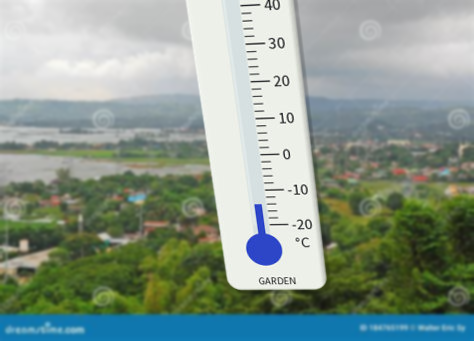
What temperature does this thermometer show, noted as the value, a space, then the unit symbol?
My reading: -14 °C
